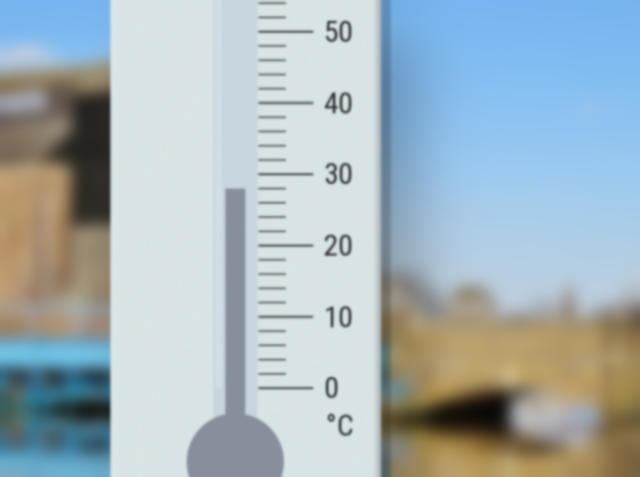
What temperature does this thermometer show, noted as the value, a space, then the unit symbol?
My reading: 28 °C
